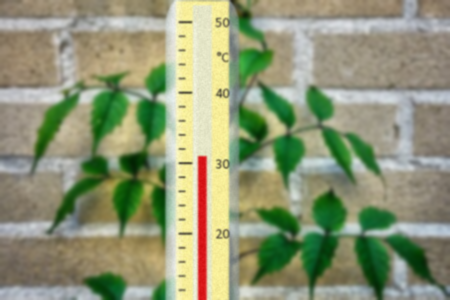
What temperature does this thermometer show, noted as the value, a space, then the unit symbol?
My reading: 31 °C
